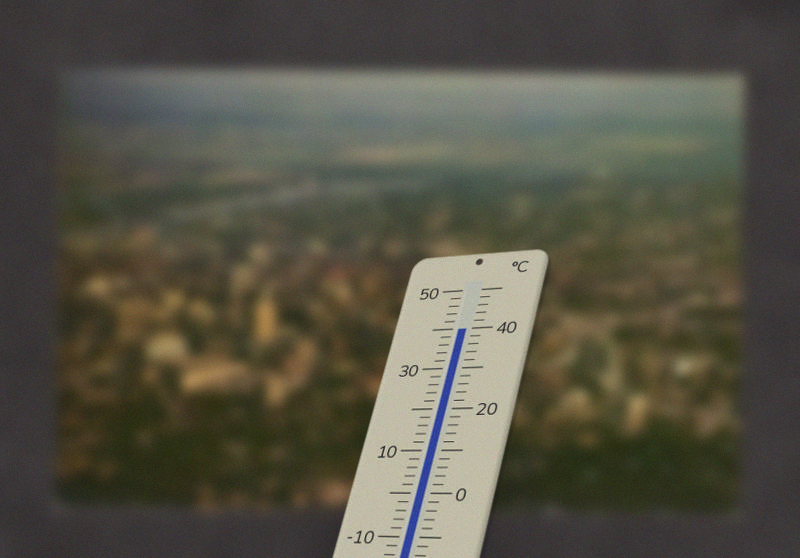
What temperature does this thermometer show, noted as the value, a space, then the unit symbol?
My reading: 40 °C
